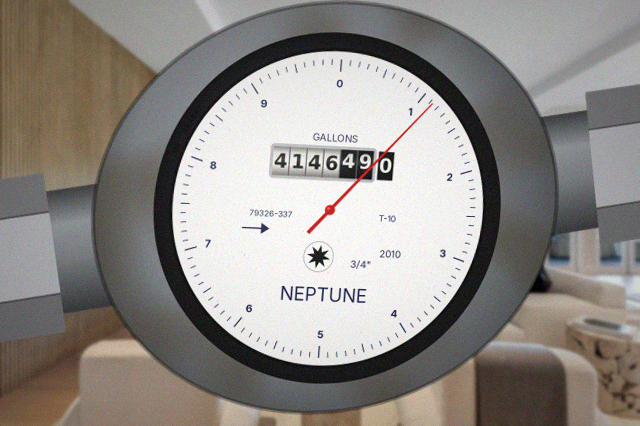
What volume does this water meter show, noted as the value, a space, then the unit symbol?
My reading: 4146491.1 gal
